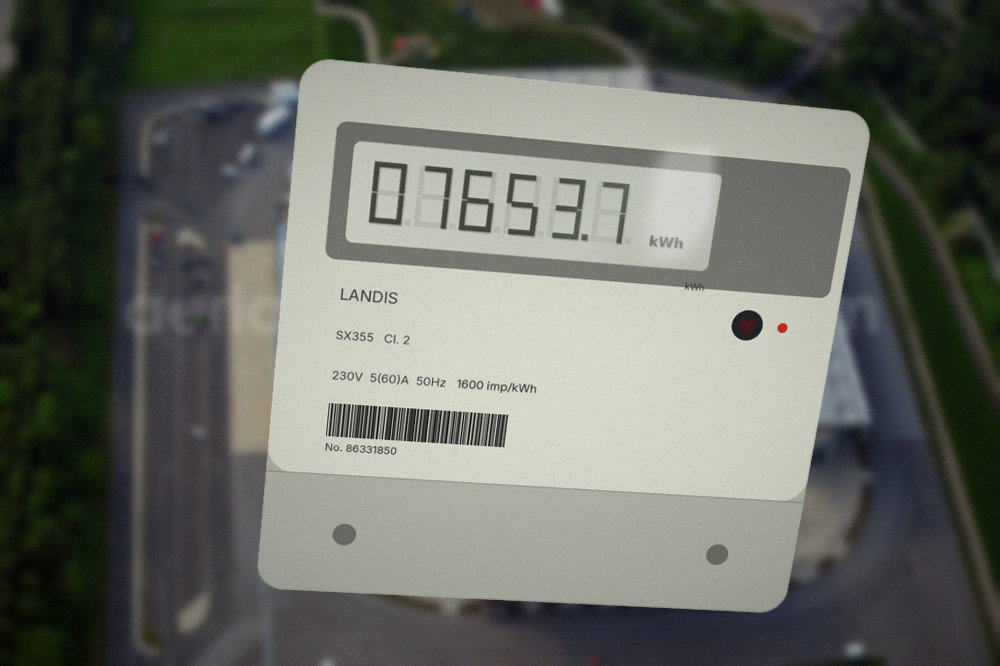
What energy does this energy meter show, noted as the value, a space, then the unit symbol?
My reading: 7653.7 kWh
